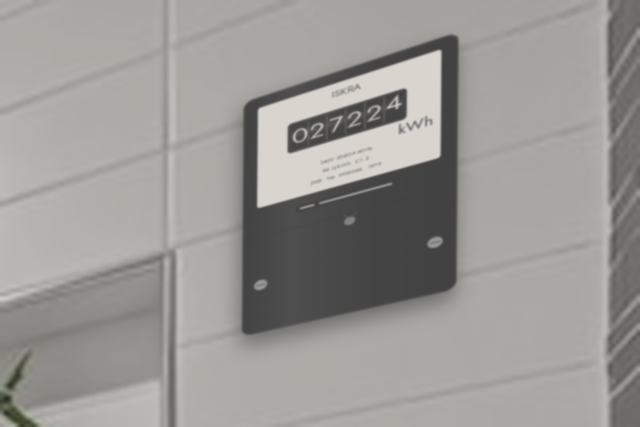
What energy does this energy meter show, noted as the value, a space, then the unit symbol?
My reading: 27224 kWh
